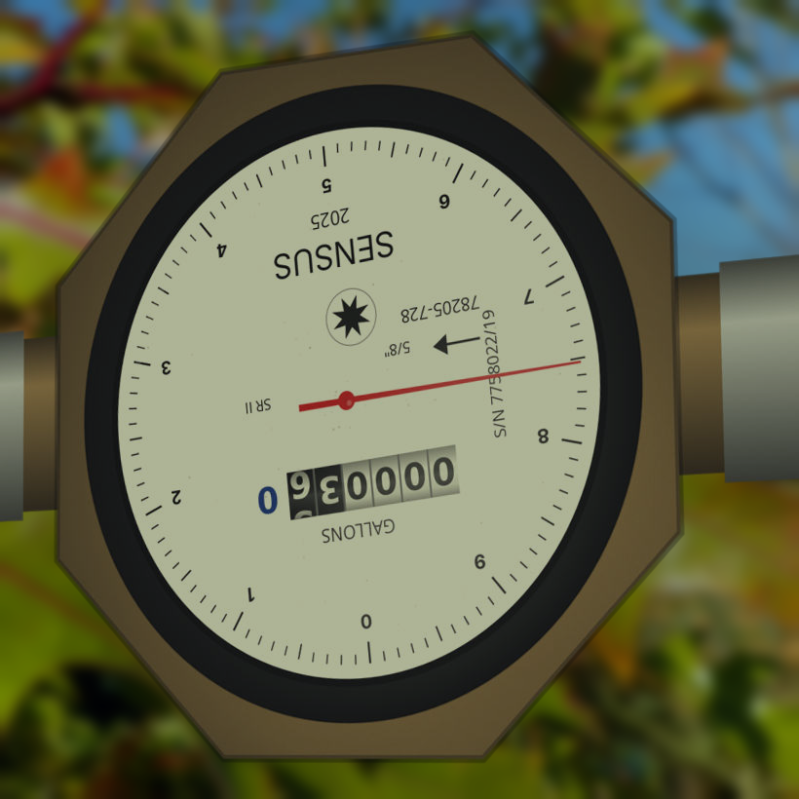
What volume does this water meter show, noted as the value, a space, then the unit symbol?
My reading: 357.5 gal
